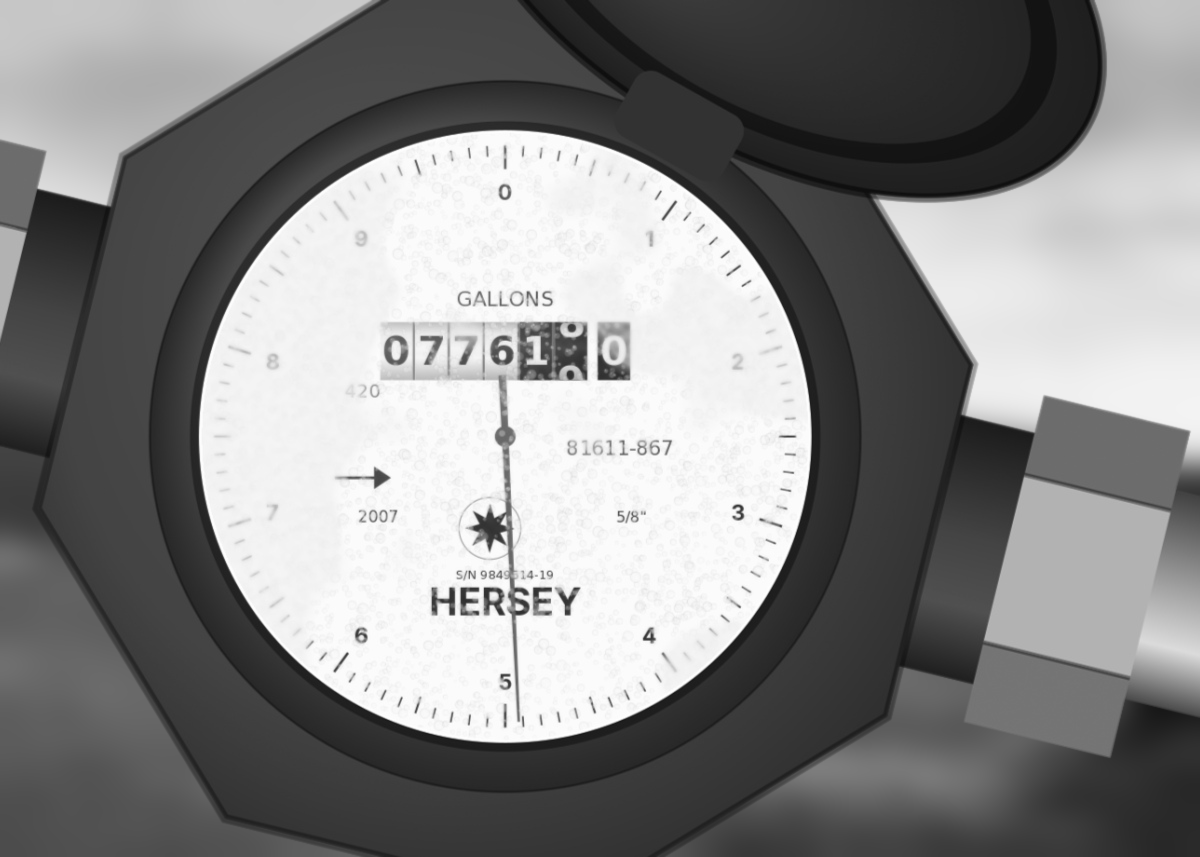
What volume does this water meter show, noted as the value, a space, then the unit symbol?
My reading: 776184.9 gal
